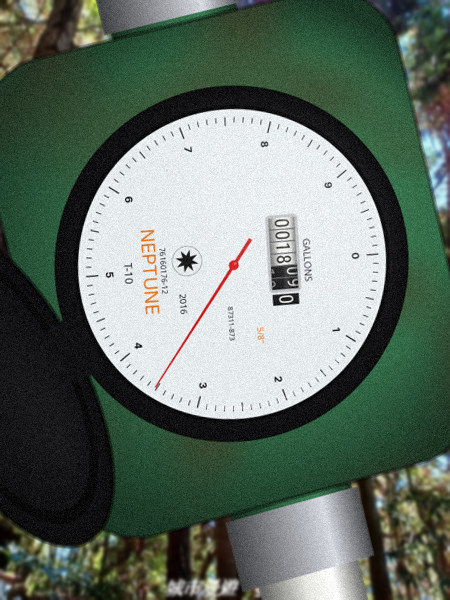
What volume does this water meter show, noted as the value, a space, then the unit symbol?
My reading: 18093.5 gal
